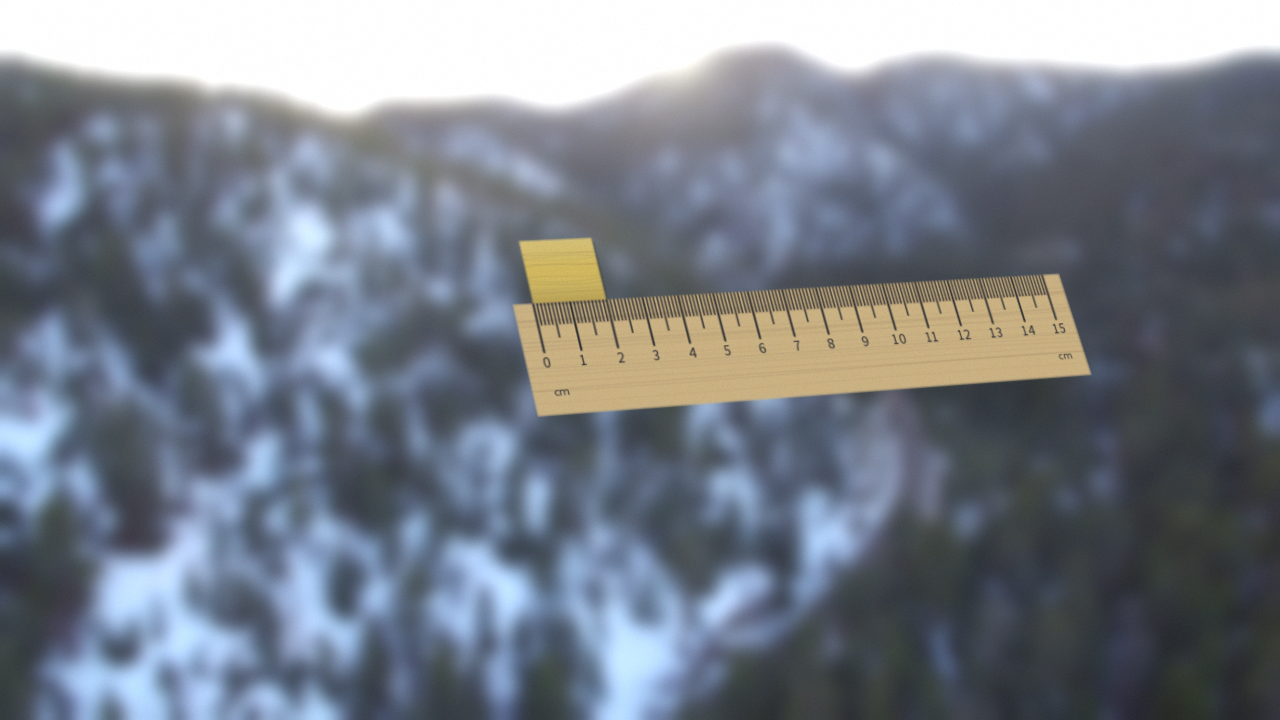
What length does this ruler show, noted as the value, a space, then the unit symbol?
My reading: 2 cm
